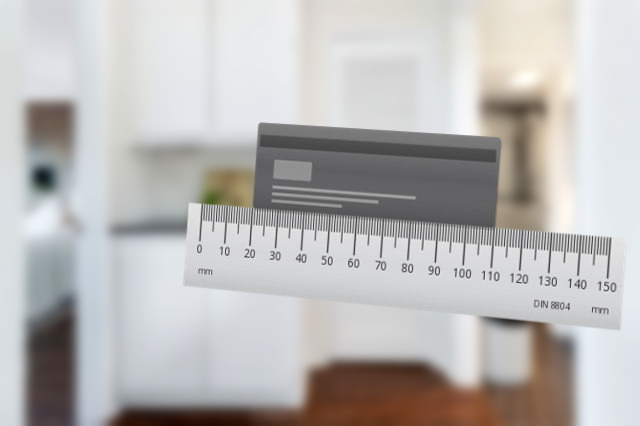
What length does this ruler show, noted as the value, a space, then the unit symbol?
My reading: 90 mm
